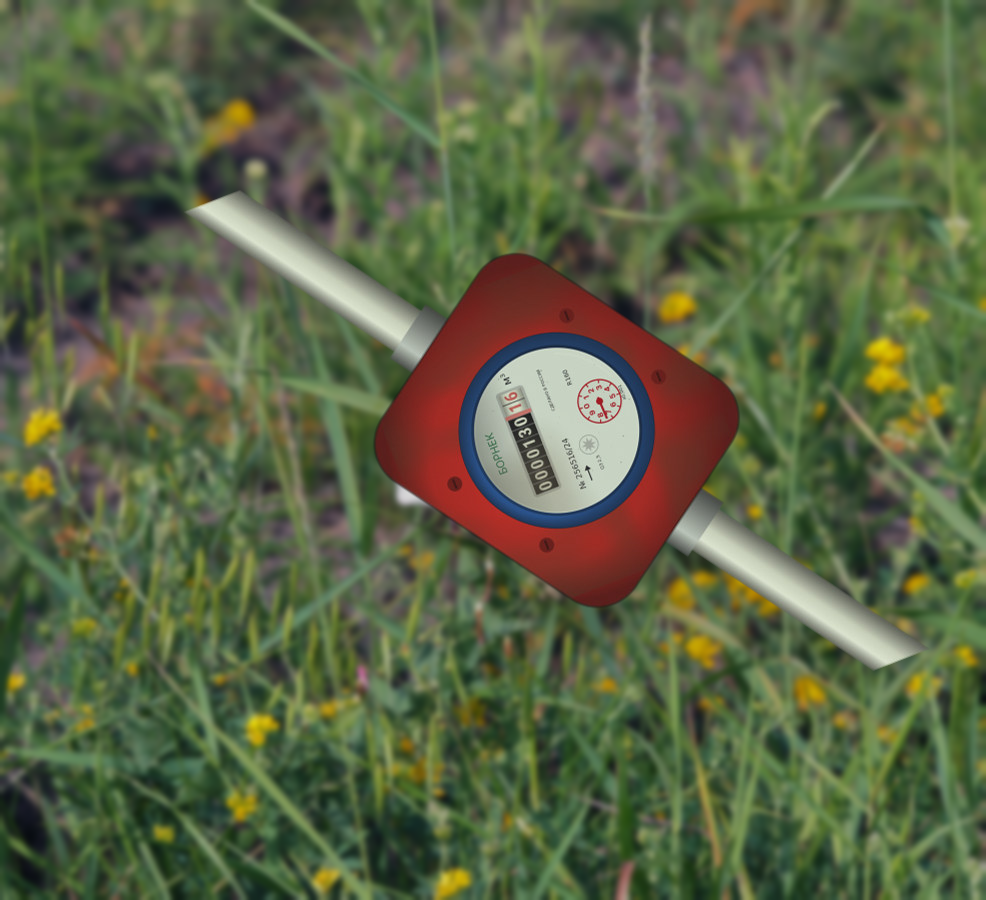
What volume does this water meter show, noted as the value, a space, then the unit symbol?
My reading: 130.167 m³
